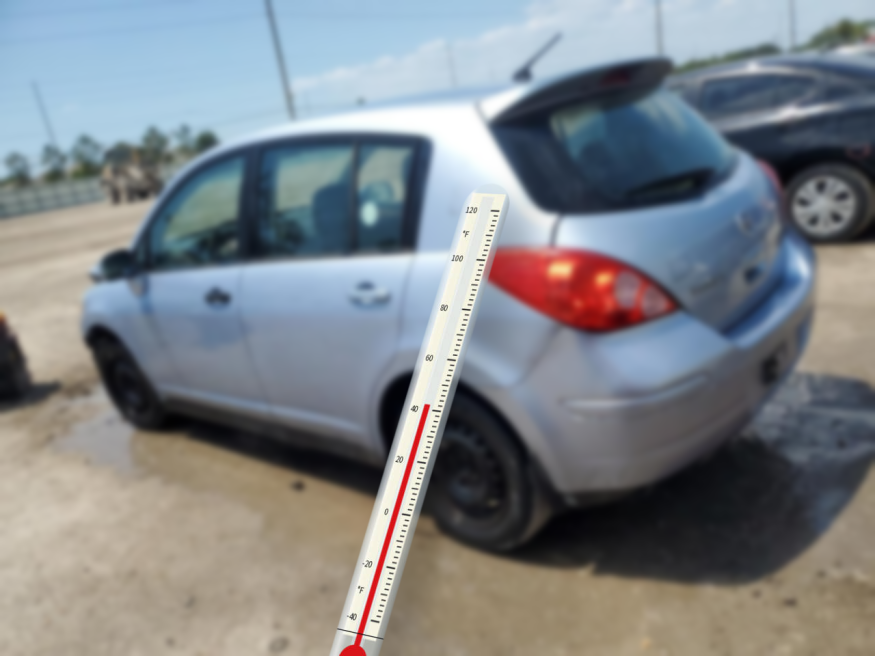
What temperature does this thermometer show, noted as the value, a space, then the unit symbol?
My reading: 42 °F
